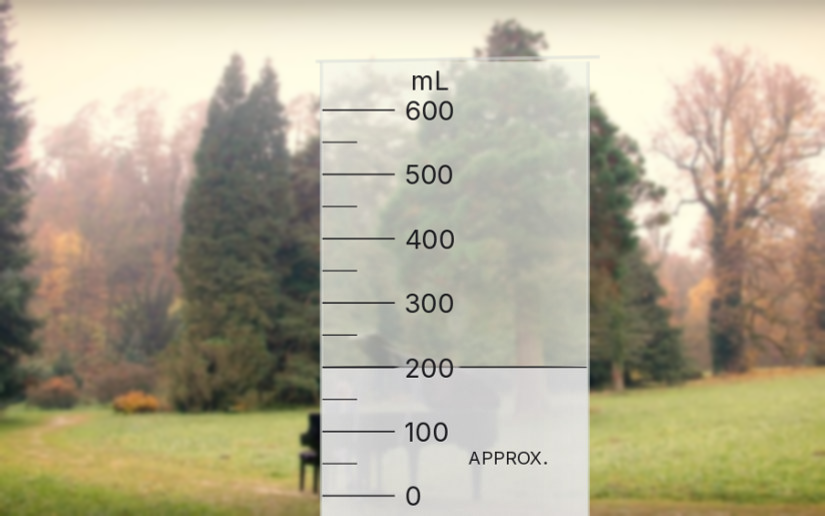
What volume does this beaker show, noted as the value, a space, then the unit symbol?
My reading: 200 mL
